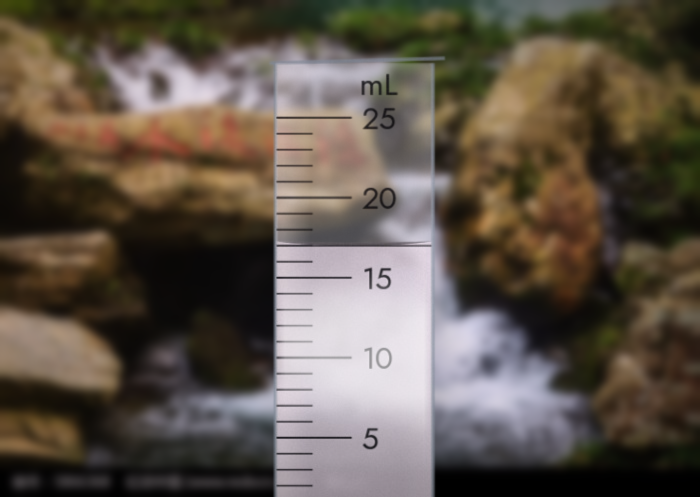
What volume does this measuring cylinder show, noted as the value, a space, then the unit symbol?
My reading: 17 mL
